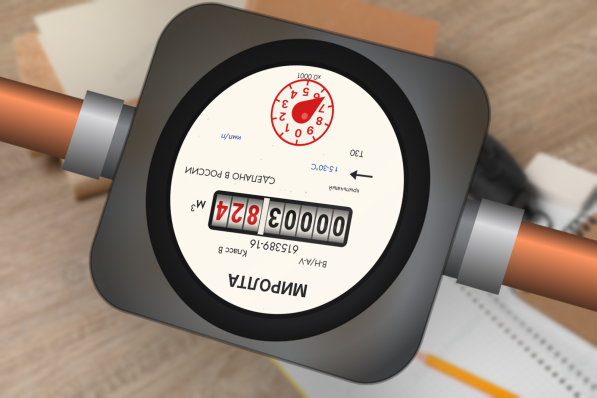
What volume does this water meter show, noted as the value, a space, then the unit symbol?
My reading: 3.8246 m³
